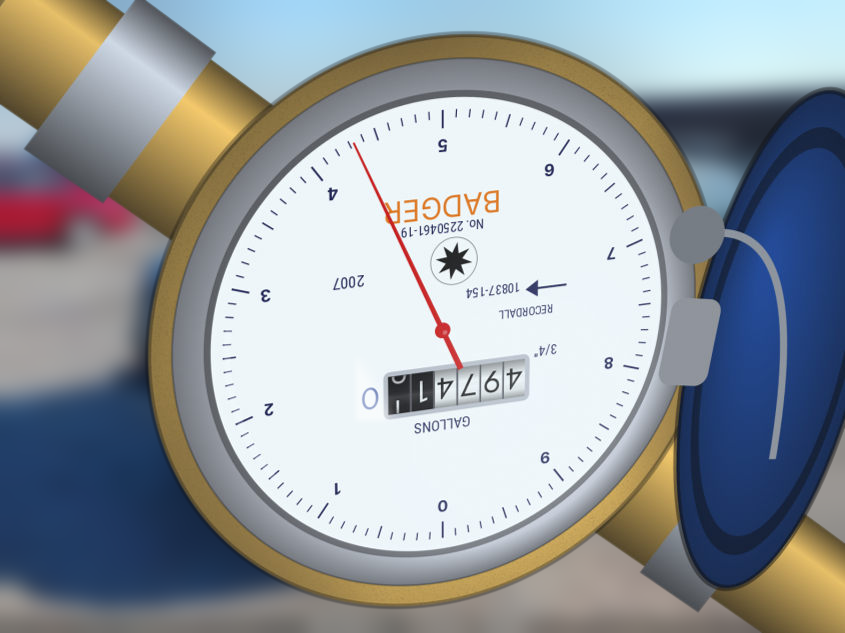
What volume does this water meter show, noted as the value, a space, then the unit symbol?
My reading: 4974114.3 gal
